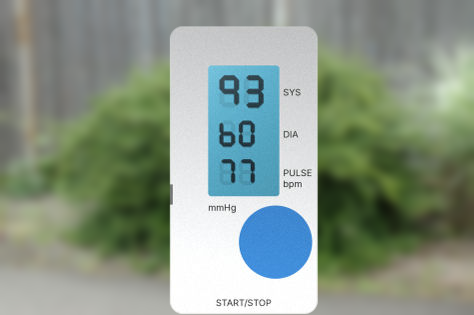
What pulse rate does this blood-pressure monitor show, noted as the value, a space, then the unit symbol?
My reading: 77 bpm
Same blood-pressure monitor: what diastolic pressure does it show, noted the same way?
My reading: 60 mmHg
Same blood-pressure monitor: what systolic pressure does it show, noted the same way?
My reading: 93 mmHg
